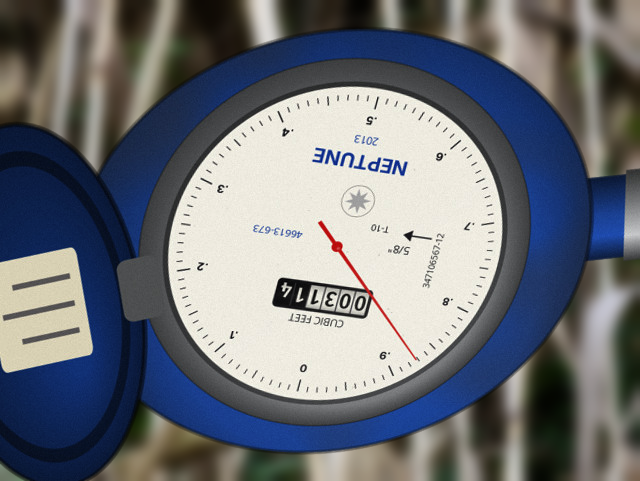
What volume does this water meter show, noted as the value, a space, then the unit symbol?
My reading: 3113.87 ft³
